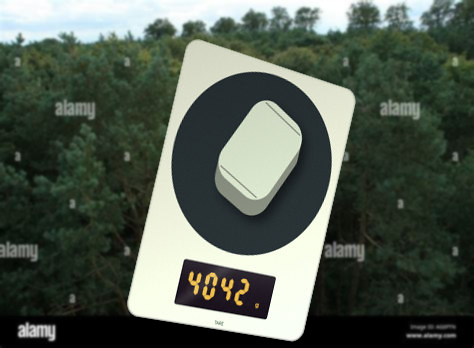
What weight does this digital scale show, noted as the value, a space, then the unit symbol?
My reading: 4042 g
